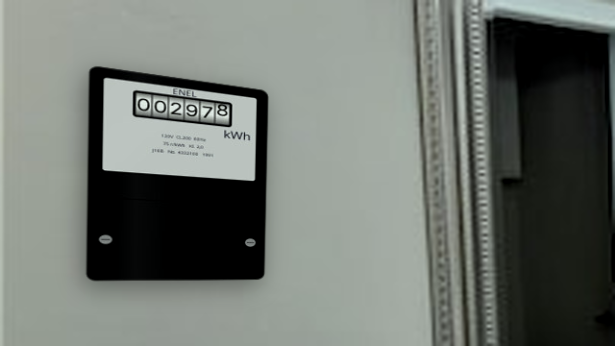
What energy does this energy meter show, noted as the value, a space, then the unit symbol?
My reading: 2978 kWh
